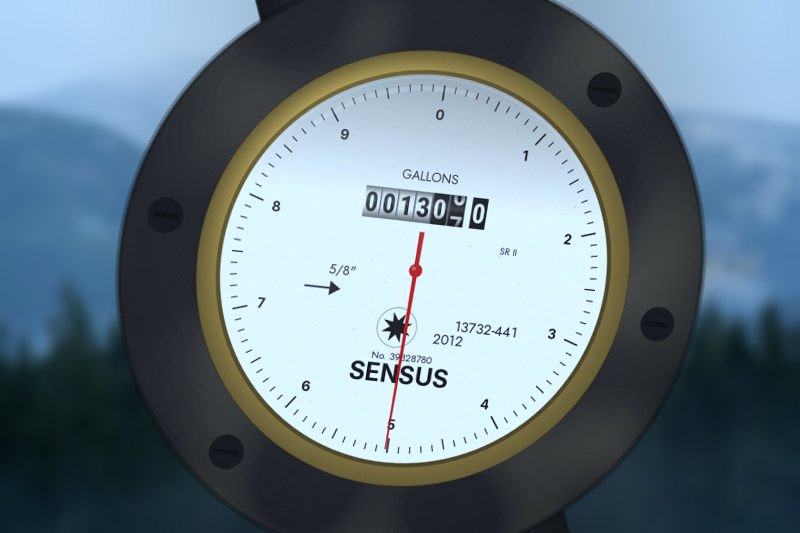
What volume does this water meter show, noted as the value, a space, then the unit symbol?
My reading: 13065.0 gal
